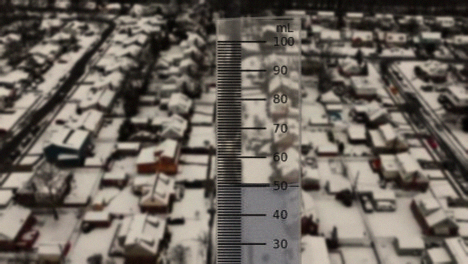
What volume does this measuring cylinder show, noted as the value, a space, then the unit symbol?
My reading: 50 mL
